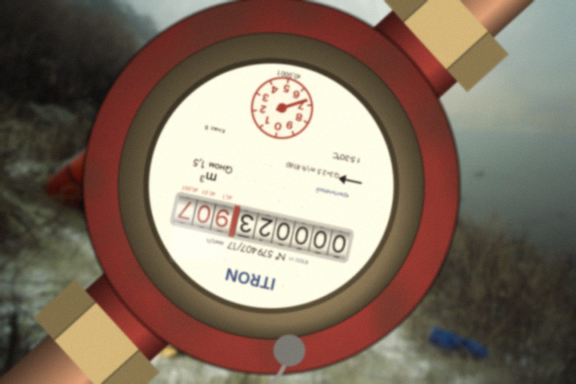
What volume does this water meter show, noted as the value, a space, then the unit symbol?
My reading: 23.9076 m³
